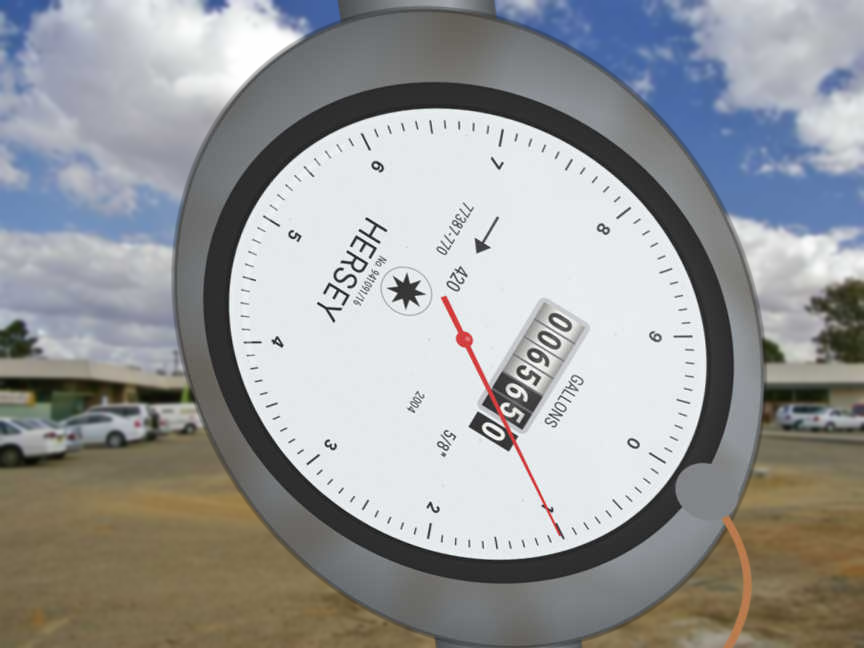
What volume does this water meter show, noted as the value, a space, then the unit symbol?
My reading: 65651.0 gal
